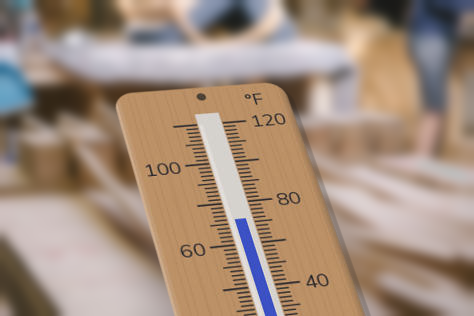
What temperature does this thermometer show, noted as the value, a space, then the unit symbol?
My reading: 72 °F
